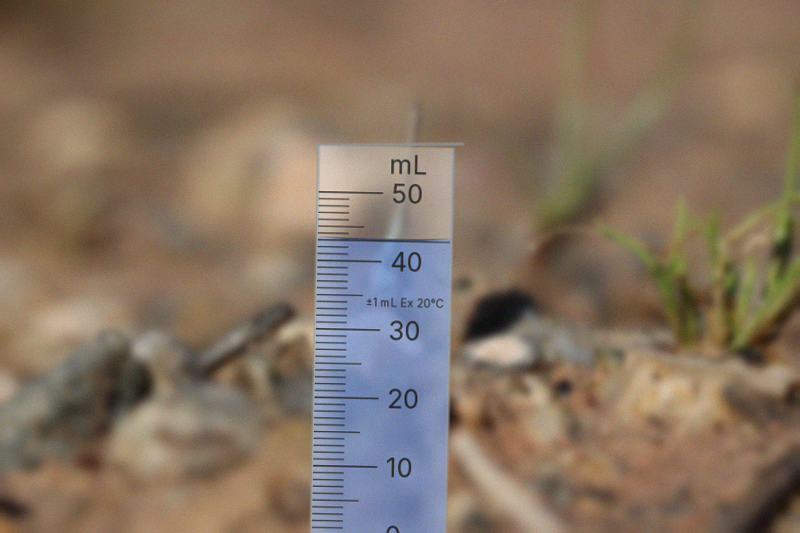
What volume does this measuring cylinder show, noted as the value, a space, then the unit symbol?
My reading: 43 mL
